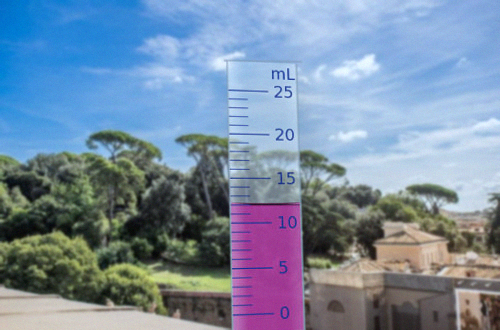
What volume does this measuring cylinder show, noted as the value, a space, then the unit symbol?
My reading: 12 mL
